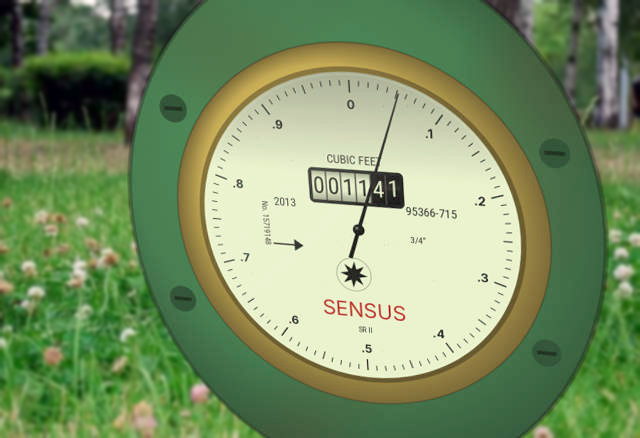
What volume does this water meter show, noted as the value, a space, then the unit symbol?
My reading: 1141.05 ft³
